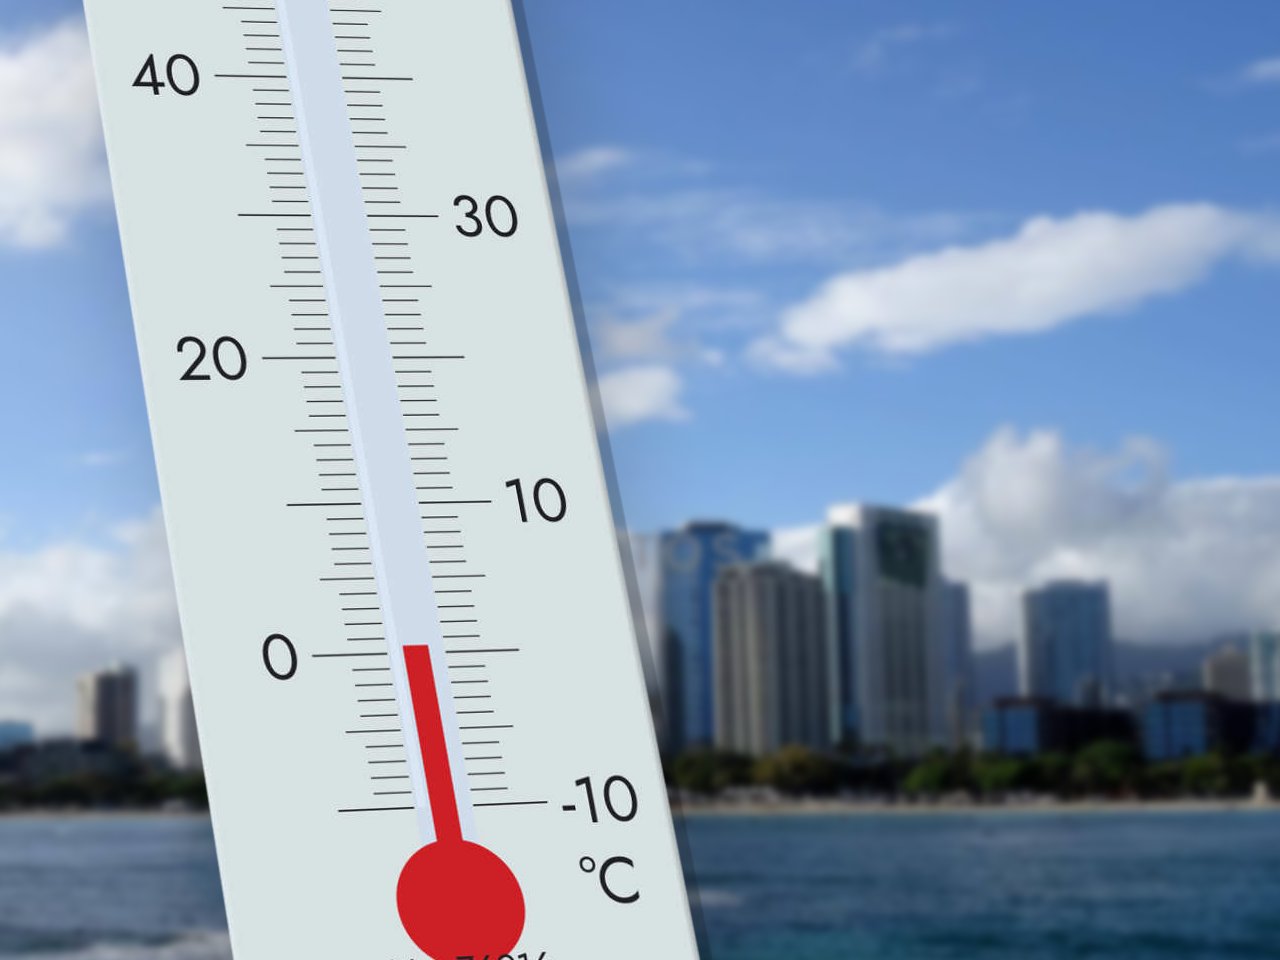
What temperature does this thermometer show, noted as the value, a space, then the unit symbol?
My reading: 0.5 °C
